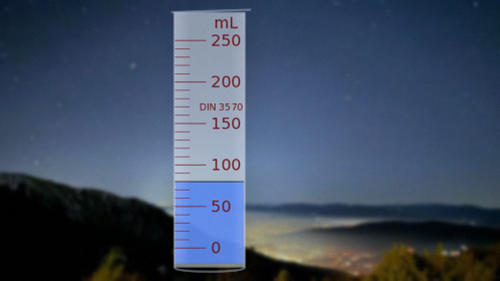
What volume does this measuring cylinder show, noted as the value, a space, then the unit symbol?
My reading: 80 mL
